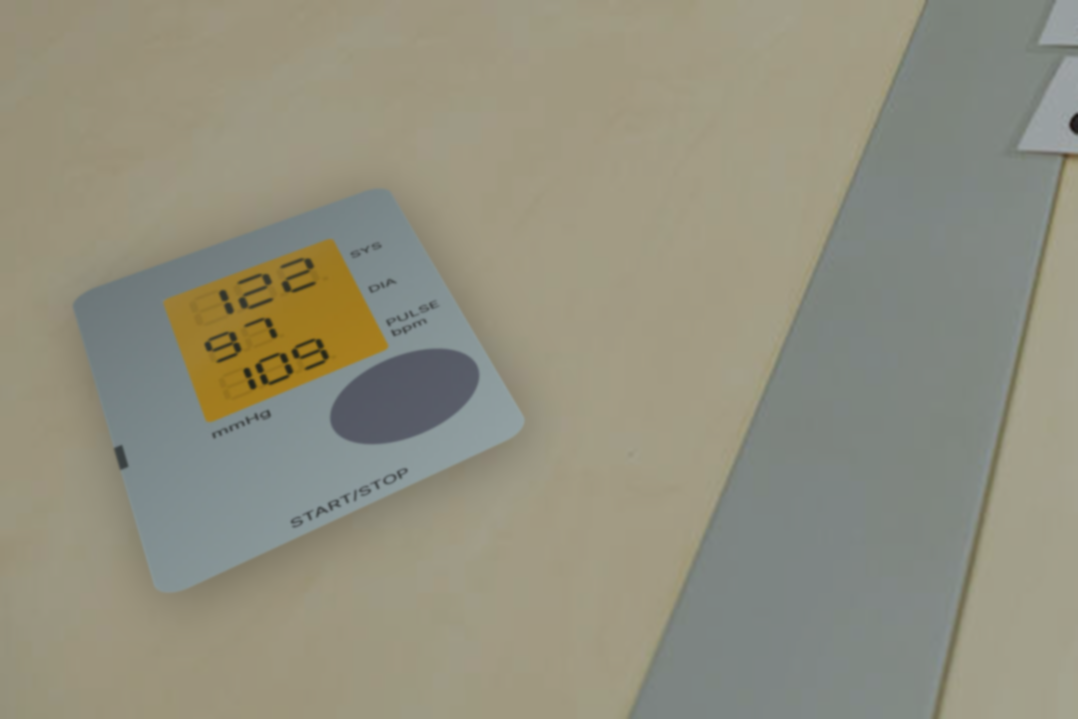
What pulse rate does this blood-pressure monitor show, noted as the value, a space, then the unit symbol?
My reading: 109 bpm
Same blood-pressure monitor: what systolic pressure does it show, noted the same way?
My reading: 122 mmHg
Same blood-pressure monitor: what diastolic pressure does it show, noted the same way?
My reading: 97 mmHg
